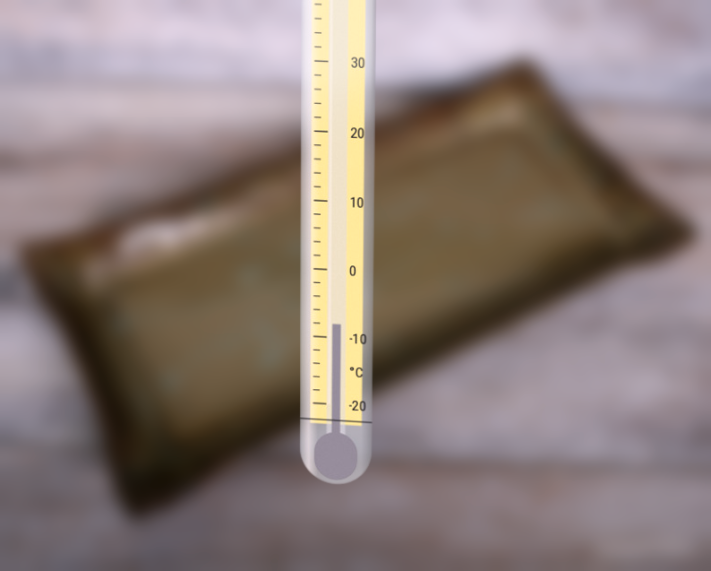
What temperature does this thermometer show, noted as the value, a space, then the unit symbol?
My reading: -8 °C
